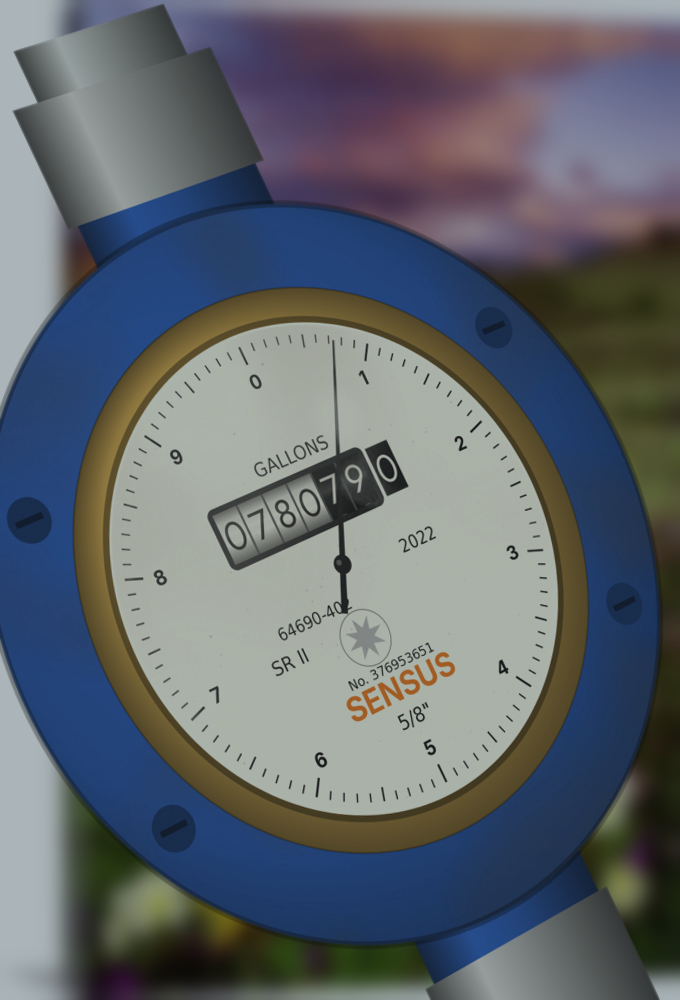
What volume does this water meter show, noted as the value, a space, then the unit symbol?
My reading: 780790.7 gal
